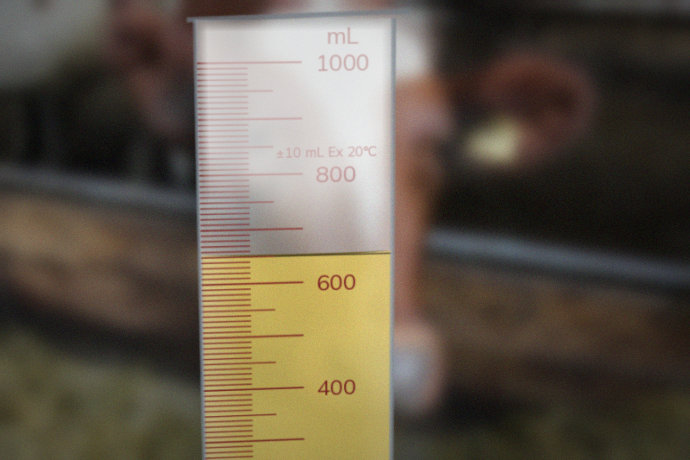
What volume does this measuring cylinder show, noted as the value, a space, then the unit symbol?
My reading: 650 mL
